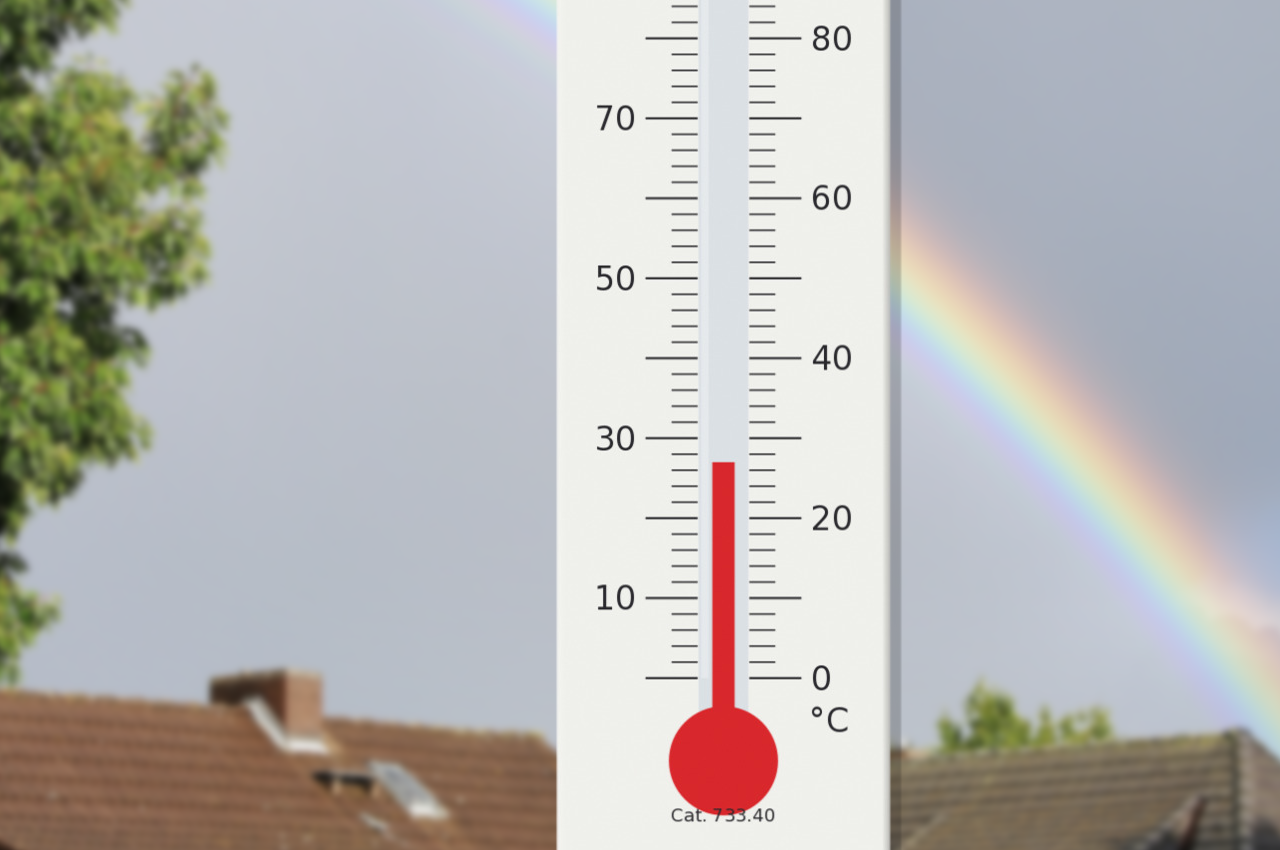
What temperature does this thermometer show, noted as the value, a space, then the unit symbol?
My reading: 27 °C
